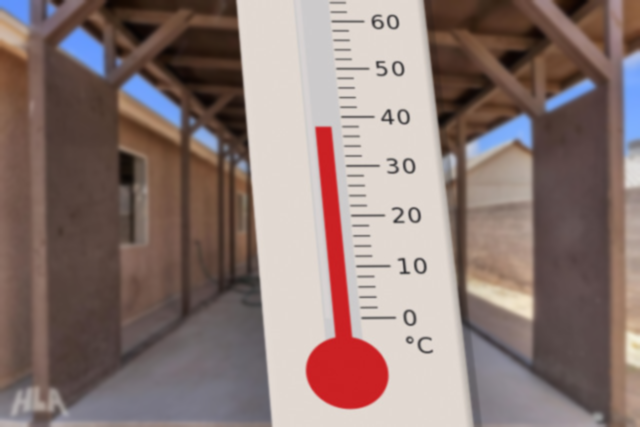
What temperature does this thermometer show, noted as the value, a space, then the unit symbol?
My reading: 38 °C
